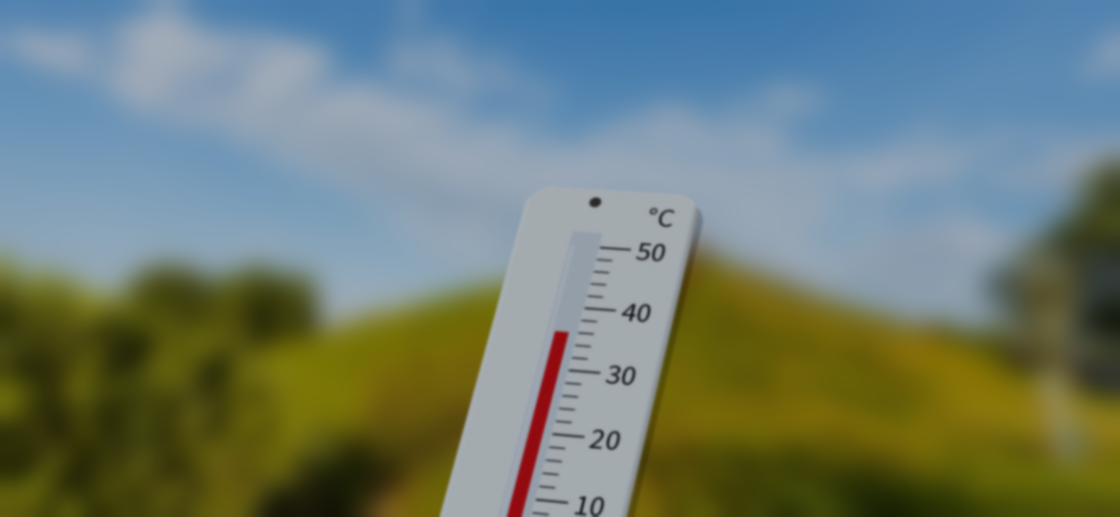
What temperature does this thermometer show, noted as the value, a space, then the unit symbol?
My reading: 36 °C
